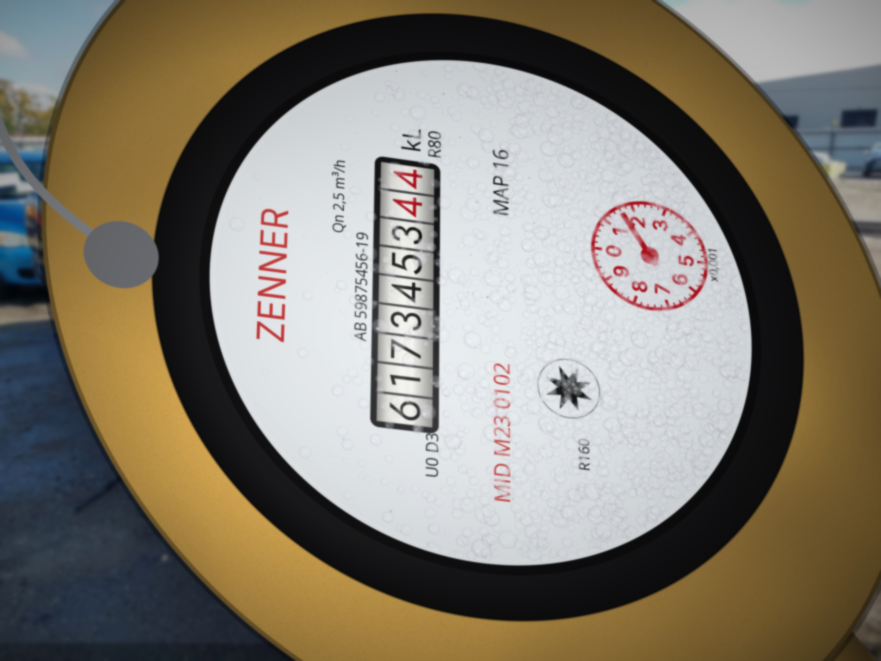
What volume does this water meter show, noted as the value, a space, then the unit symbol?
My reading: 6173453.441 kL
